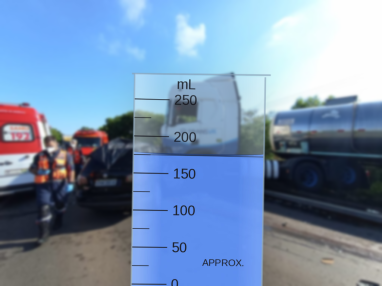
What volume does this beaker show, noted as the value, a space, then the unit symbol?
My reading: 175 mL
